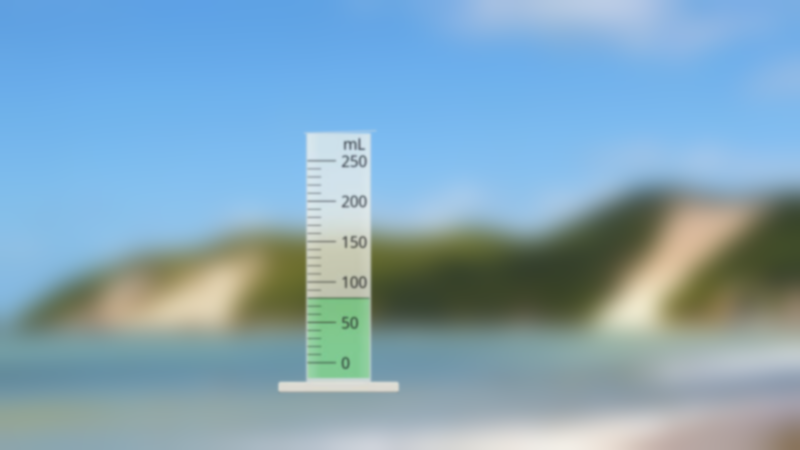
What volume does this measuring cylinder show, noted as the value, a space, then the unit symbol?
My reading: 80 mL
